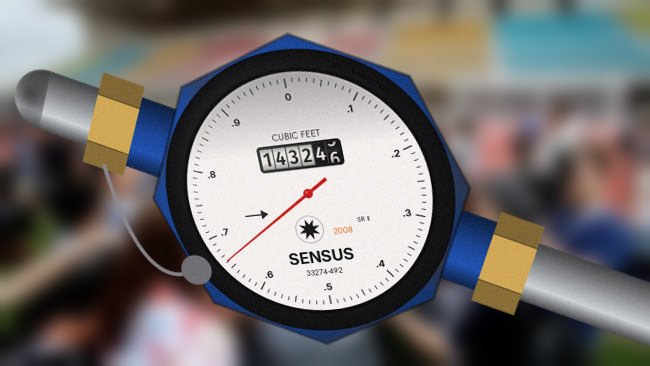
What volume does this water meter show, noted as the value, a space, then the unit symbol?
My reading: 143245.66 ft³
